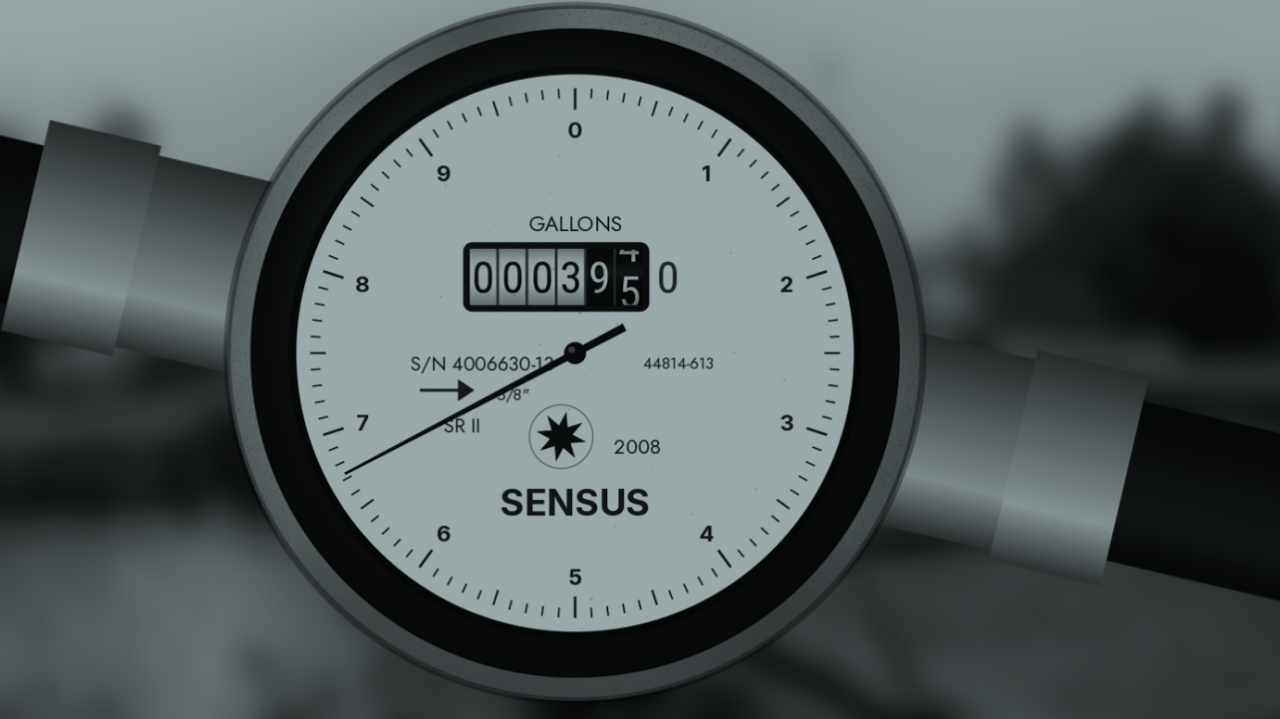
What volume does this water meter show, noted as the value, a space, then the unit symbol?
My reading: 3946.7 gal
